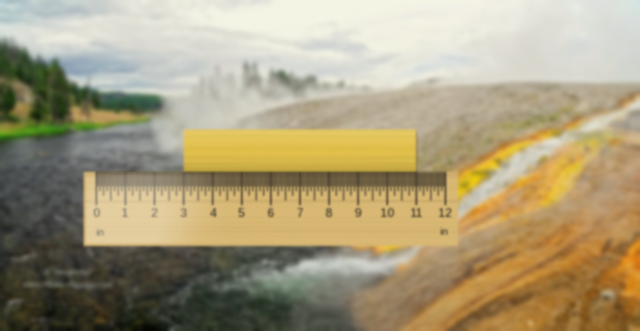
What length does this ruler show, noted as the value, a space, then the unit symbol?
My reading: 8 in
